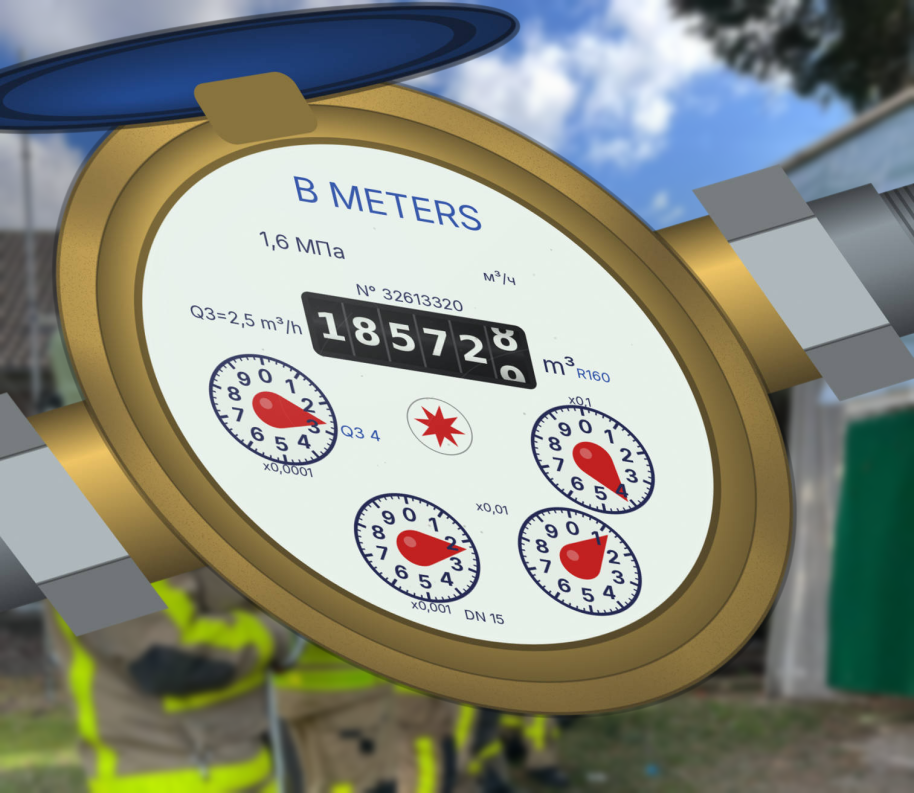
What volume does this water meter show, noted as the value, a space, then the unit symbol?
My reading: 185728.4122 m³
